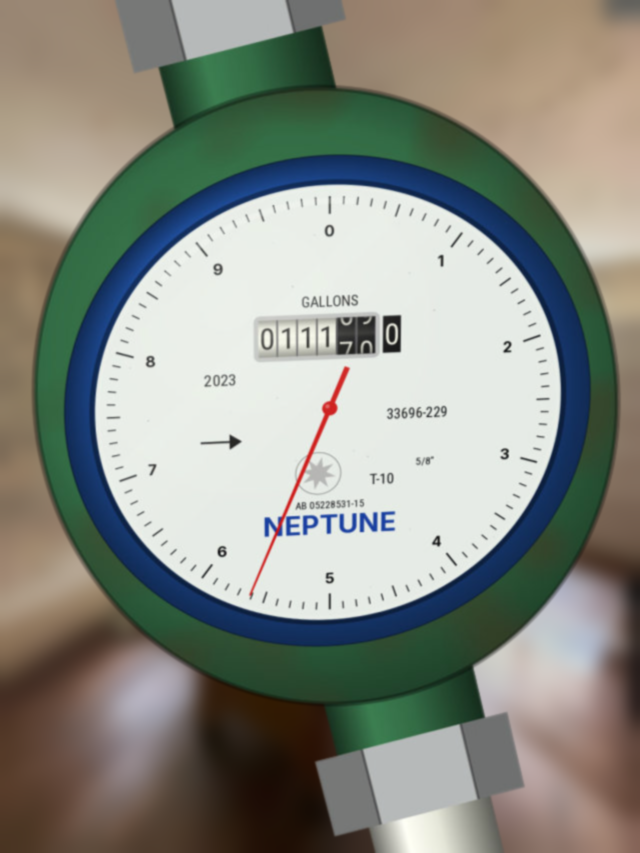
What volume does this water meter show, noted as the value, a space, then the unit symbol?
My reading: 111695.6 gal
